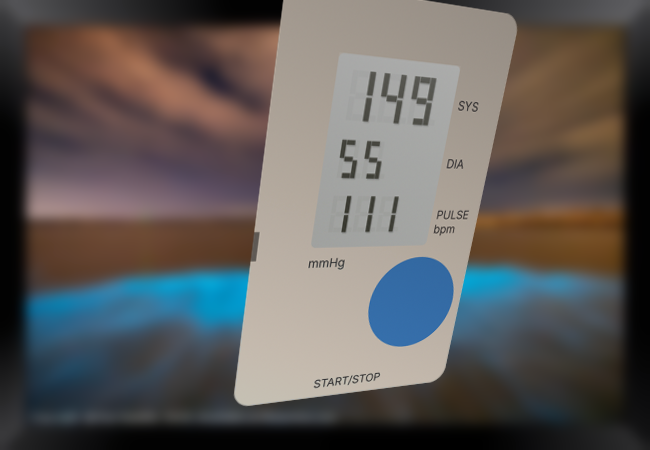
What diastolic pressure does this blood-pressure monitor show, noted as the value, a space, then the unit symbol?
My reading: 55 mmHg
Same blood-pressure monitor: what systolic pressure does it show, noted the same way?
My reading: 149 mmHg
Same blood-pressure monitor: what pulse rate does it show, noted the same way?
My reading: 111 bpm
